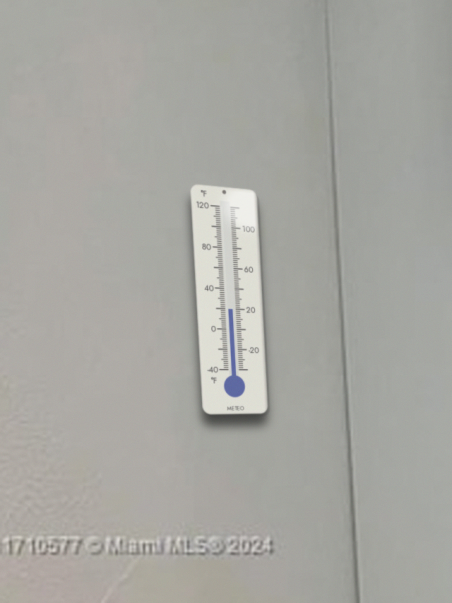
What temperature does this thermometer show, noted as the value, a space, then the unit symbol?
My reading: 20 °F
